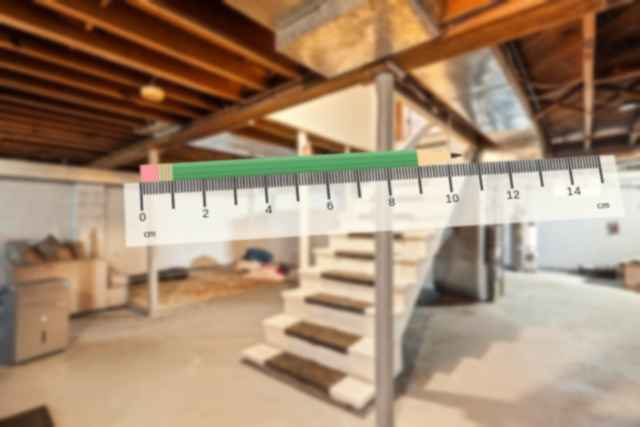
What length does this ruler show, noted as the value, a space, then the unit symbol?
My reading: 10.5 cm
